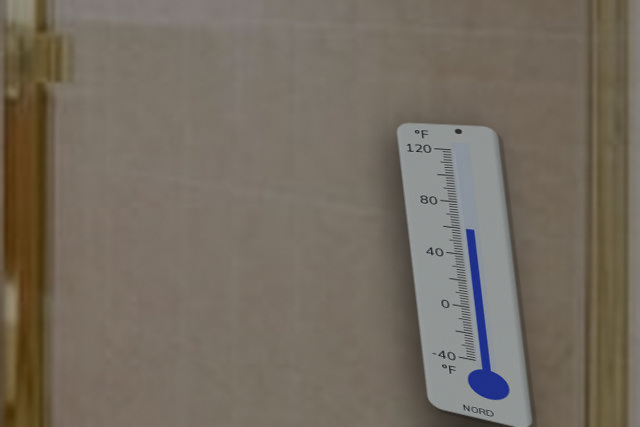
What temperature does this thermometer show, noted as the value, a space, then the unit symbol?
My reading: 60 °F
